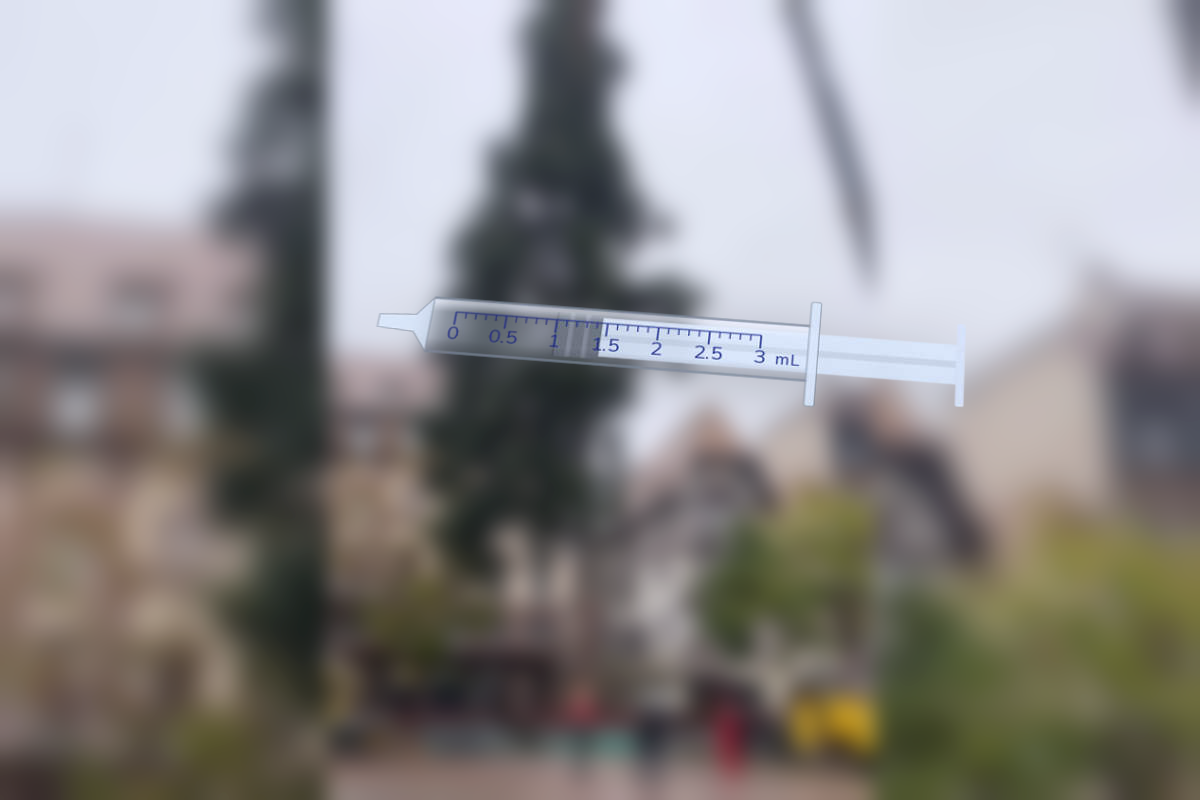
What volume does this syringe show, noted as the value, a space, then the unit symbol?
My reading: 1 mL
